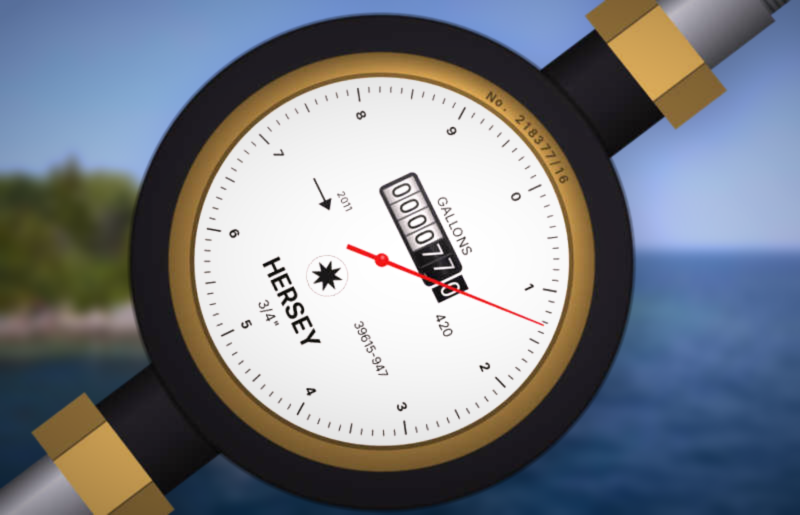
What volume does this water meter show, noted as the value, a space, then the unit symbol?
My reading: 771.3 gal
